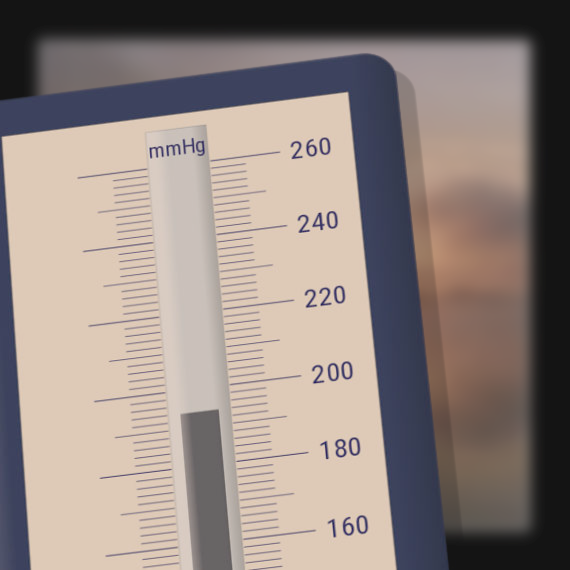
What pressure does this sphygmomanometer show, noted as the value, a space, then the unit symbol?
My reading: 194 mmHg
